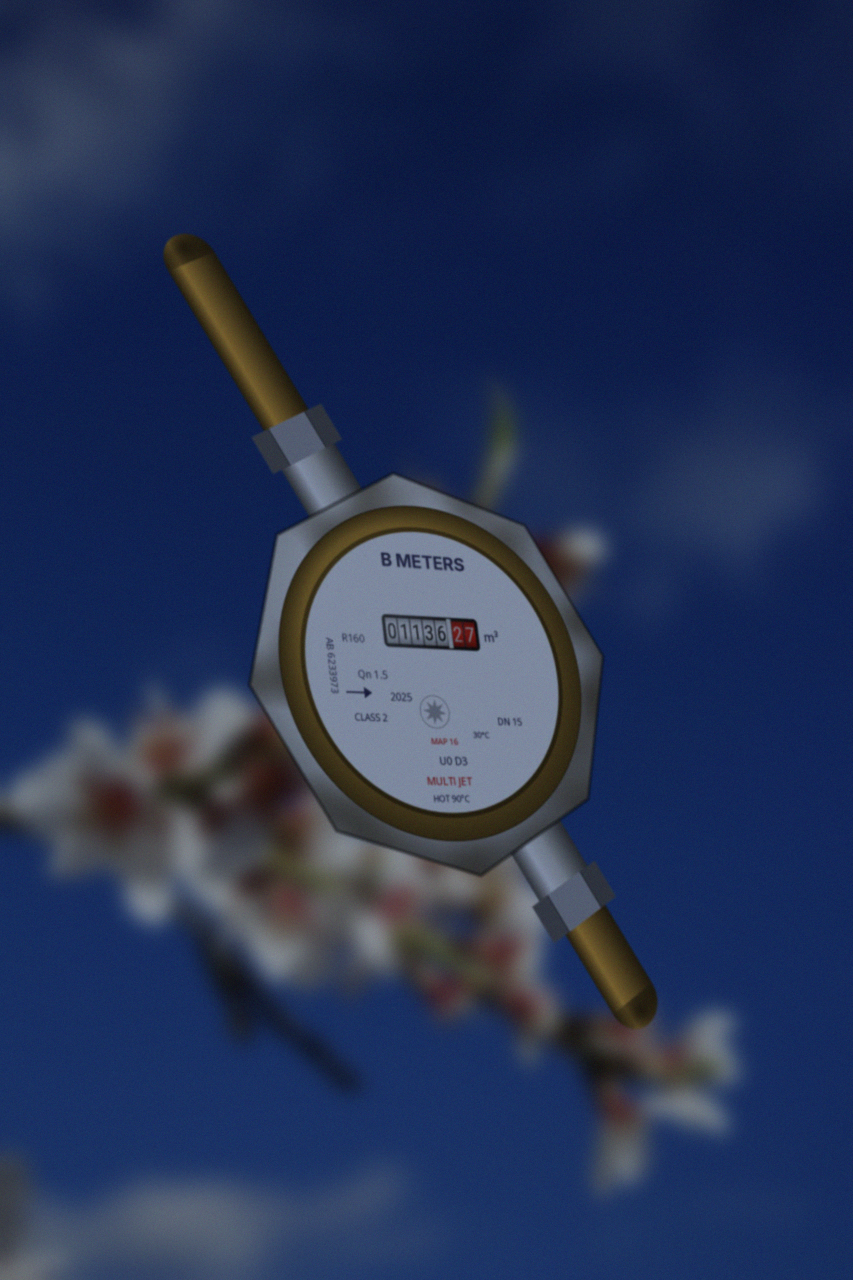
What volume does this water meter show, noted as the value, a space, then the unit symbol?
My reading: 1136.27 m³
